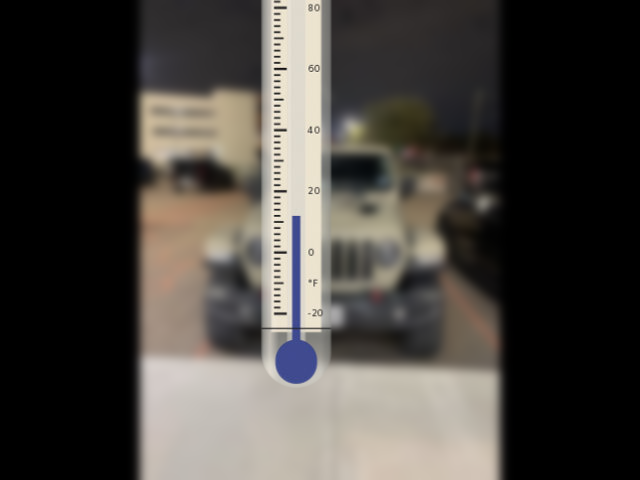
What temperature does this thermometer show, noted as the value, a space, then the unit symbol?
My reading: 12 °F
